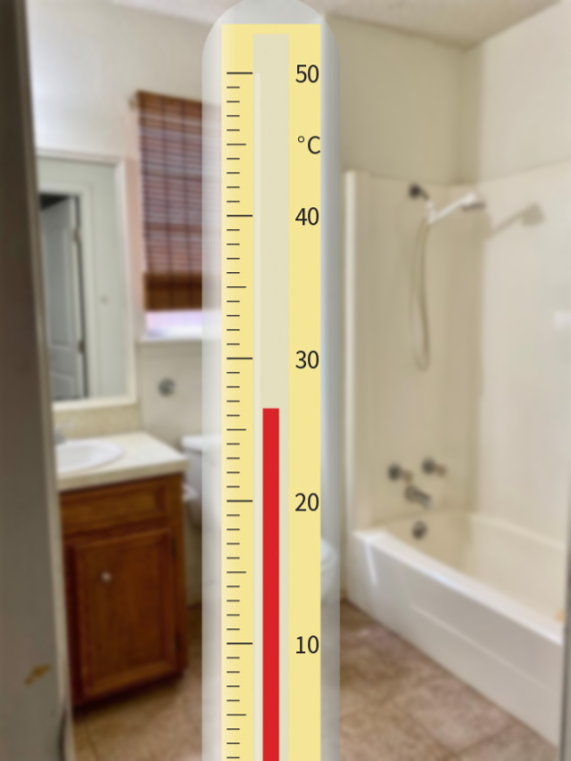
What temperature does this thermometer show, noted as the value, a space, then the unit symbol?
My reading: 26.5 °C
